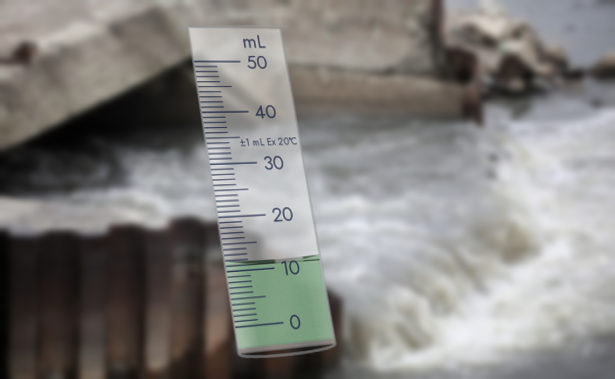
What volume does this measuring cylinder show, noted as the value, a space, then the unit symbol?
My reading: 11 mL
